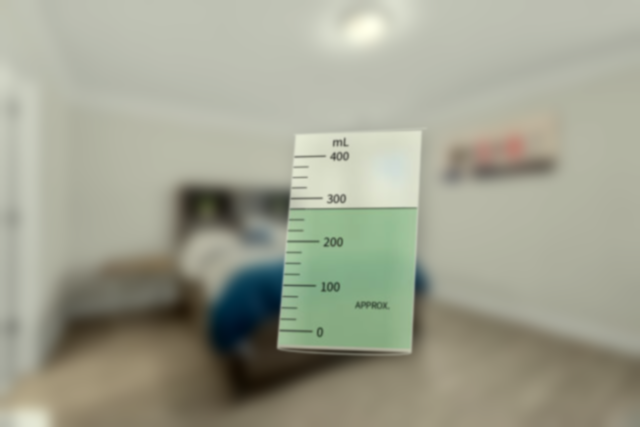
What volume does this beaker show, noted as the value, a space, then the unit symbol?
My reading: 275 mL
